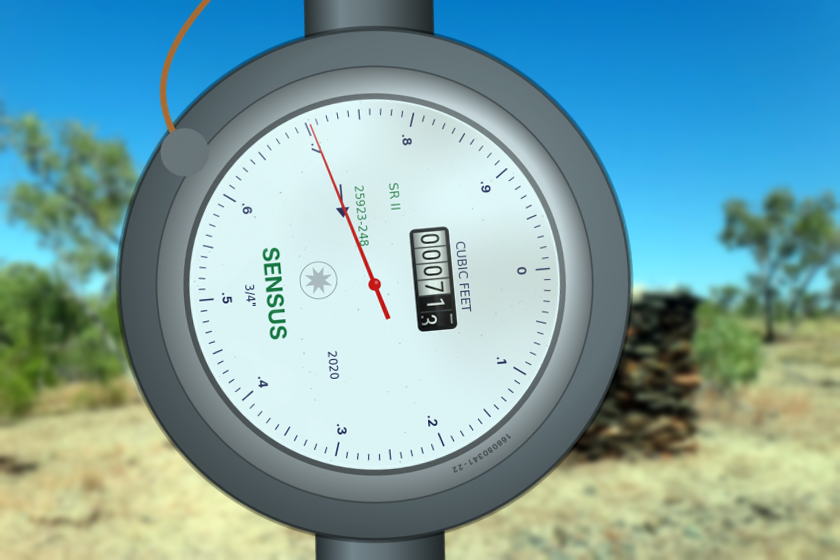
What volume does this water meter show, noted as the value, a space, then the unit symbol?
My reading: 712.70 ft³
